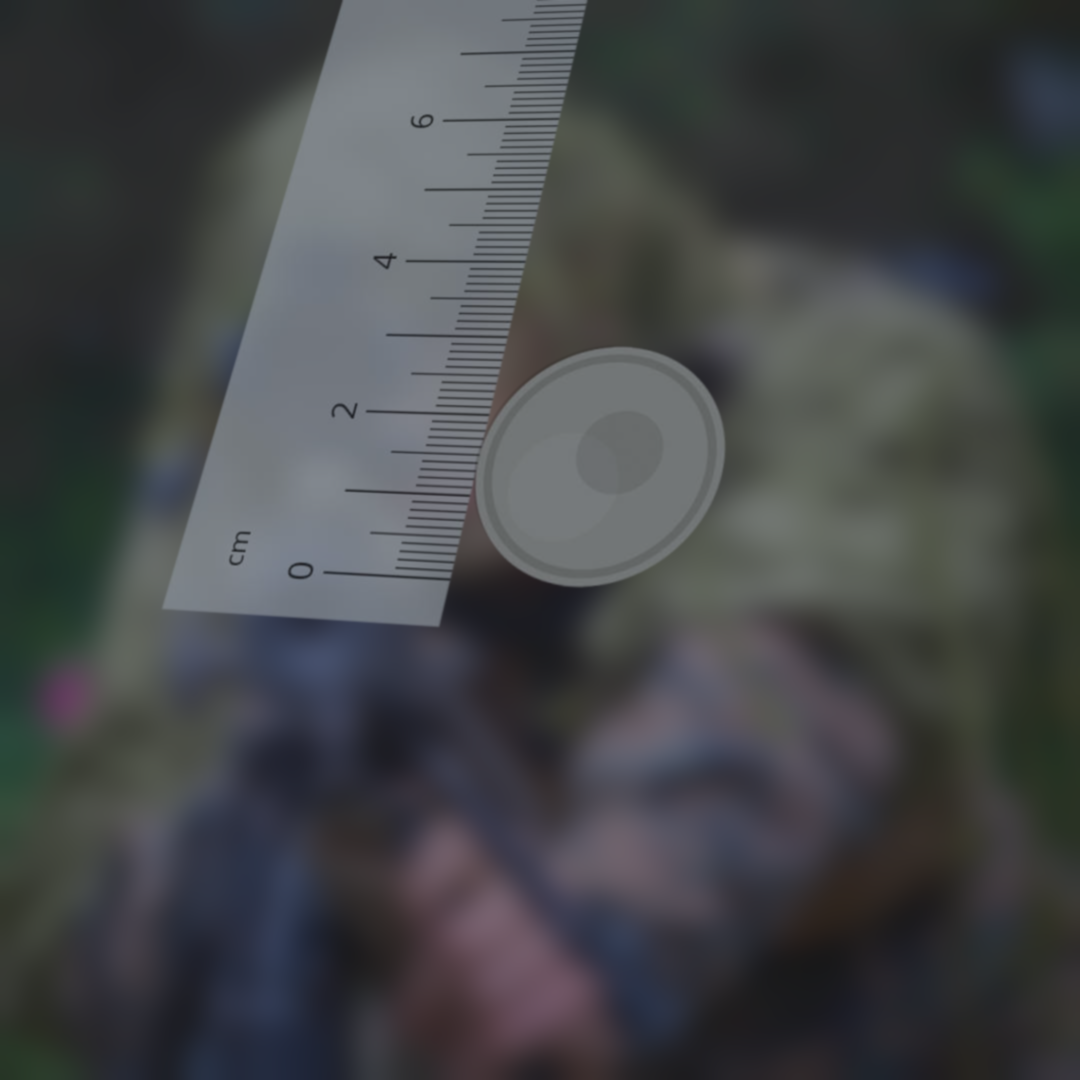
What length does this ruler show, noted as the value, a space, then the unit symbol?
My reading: 2.9 cm
